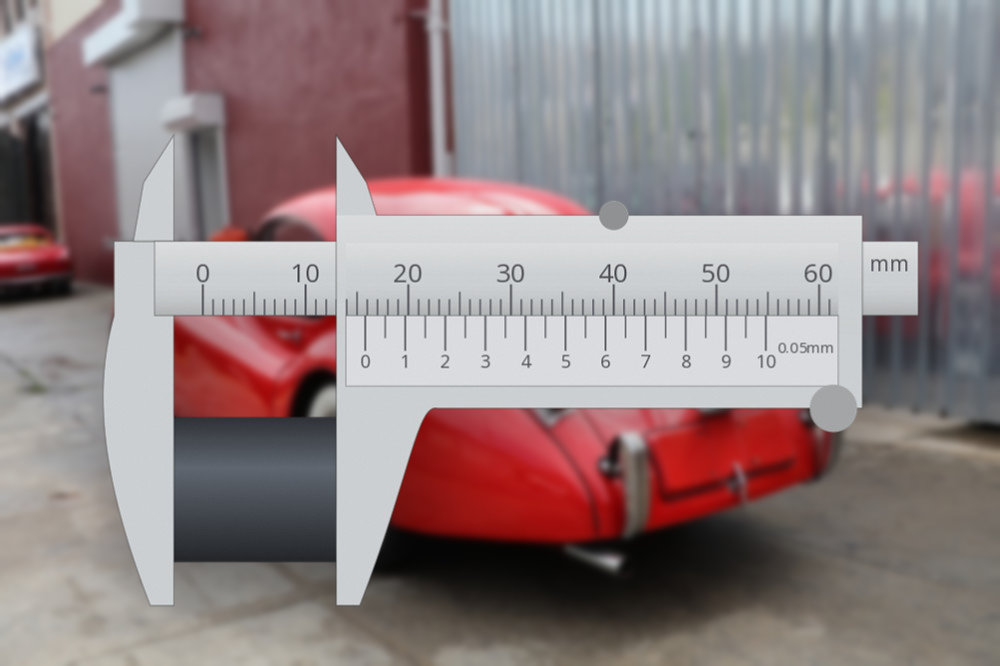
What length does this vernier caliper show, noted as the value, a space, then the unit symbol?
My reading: 15.8 mm
